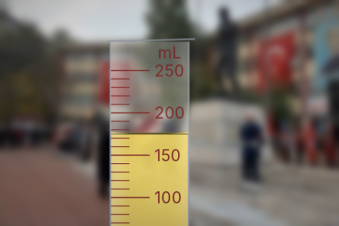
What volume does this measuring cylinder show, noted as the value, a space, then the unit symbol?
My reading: 175 mL
